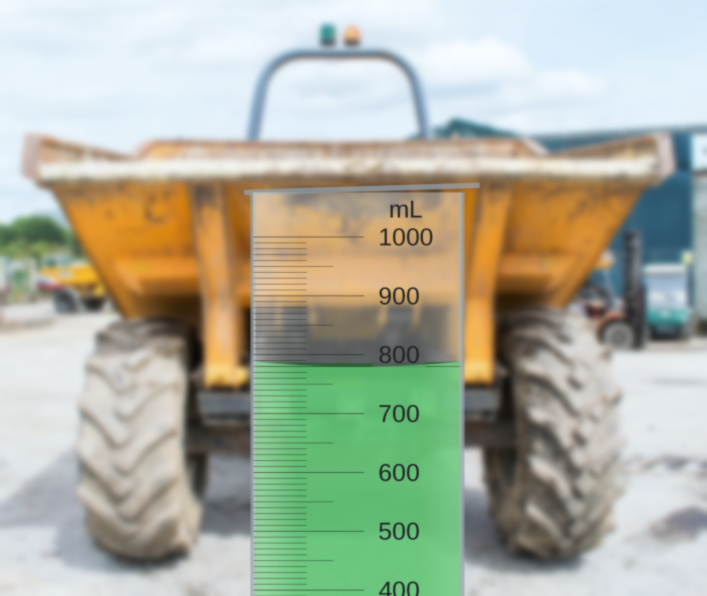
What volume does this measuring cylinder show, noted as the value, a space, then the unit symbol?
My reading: 780 mL
